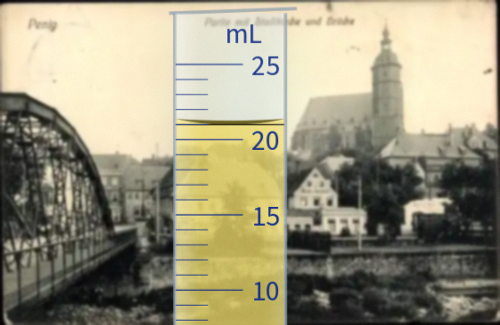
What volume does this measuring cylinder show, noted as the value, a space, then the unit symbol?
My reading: 21 mL
